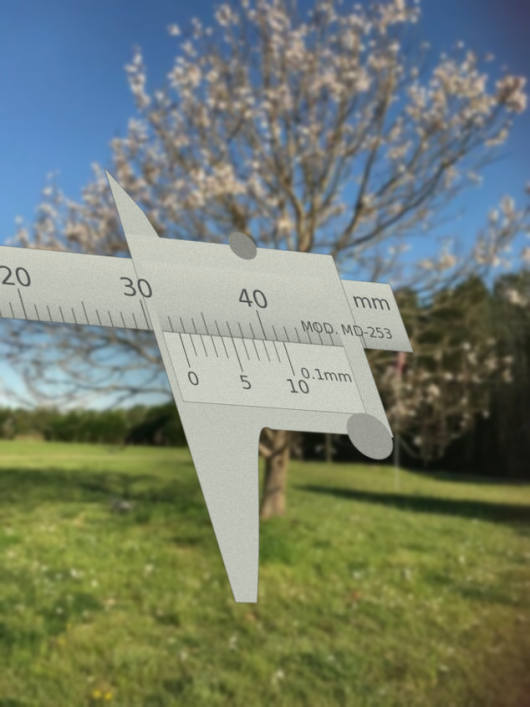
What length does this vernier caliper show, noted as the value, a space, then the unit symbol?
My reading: 32.5 mm
